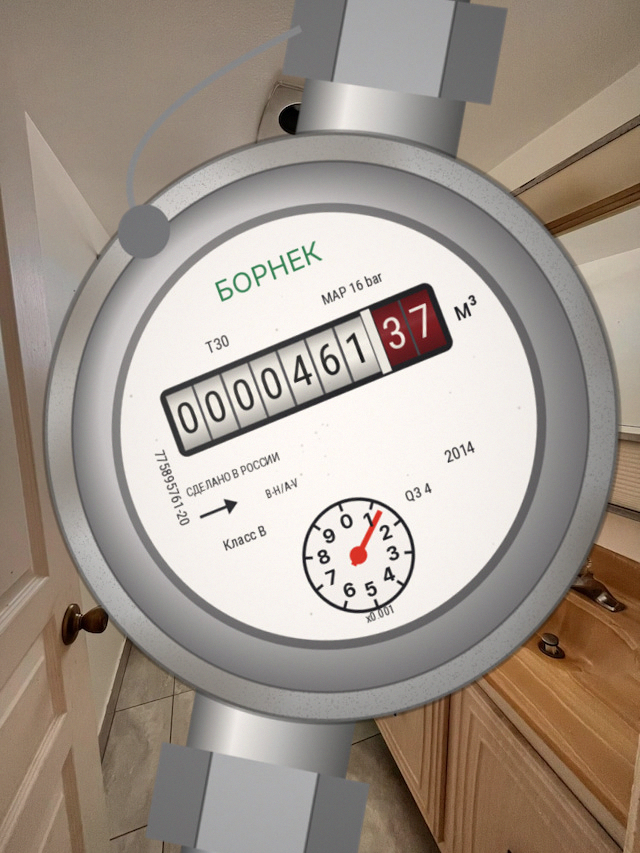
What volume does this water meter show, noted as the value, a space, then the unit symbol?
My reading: 461.371 m³
